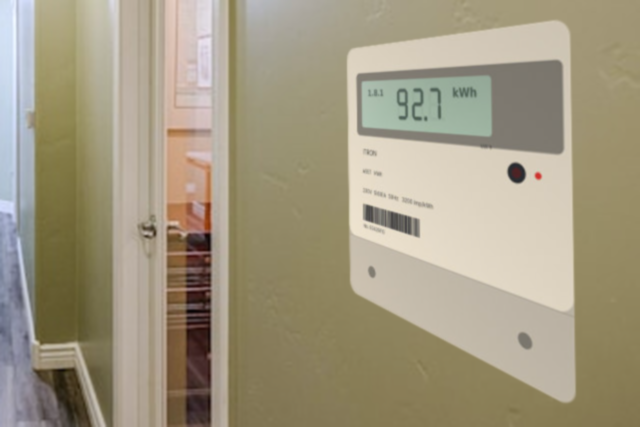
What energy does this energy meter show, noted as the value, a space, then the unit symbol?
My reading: 92.7 kWh
